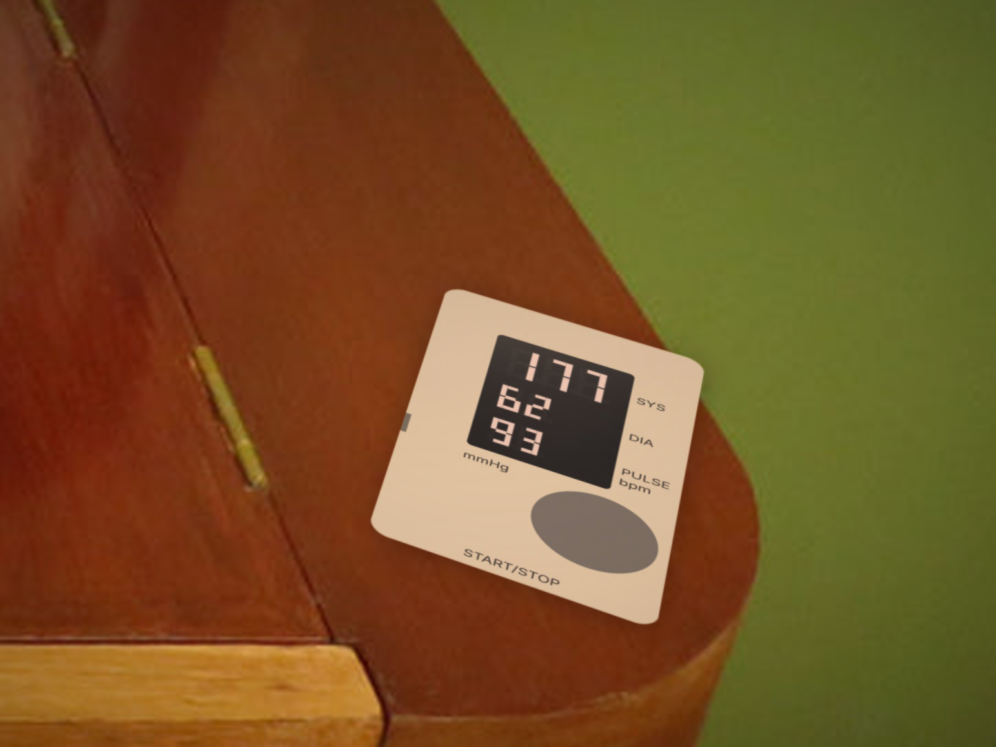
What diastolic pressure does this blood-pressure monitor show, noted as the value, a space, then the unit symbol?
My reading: 62 mmHg
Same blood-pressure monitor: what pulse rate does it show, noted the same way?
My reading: 93 bpm
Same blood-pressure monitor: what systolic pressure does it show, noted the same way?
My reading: 177 mmHg
